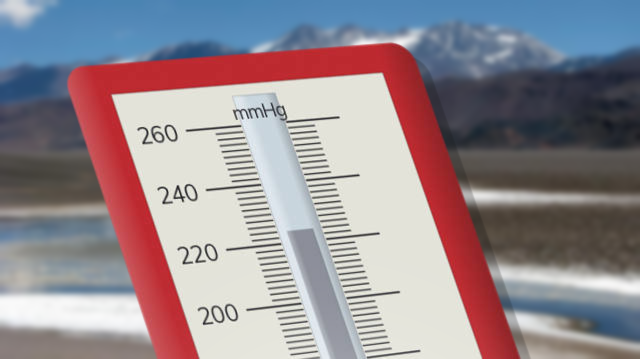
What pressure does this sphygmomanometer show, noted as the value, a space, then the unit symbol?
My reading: 224 mmHg
